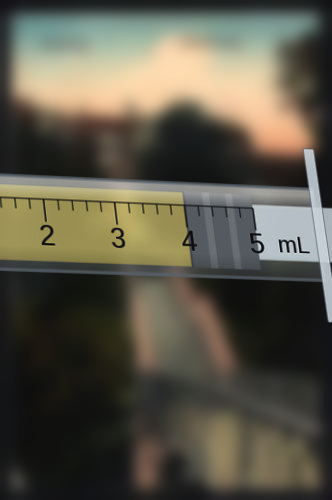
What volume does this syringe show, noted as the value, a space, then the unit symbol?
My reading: 4 mL
